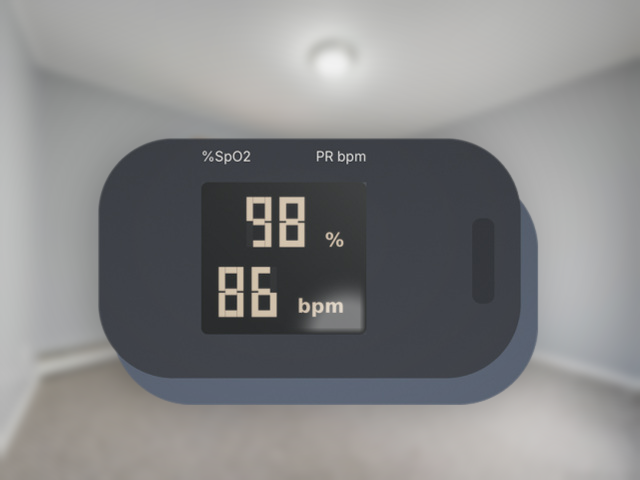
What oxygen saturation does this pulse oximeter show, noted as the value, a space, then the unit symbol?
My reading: 98 %
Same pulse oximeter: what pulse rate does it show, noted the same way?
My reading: 86 bpm
